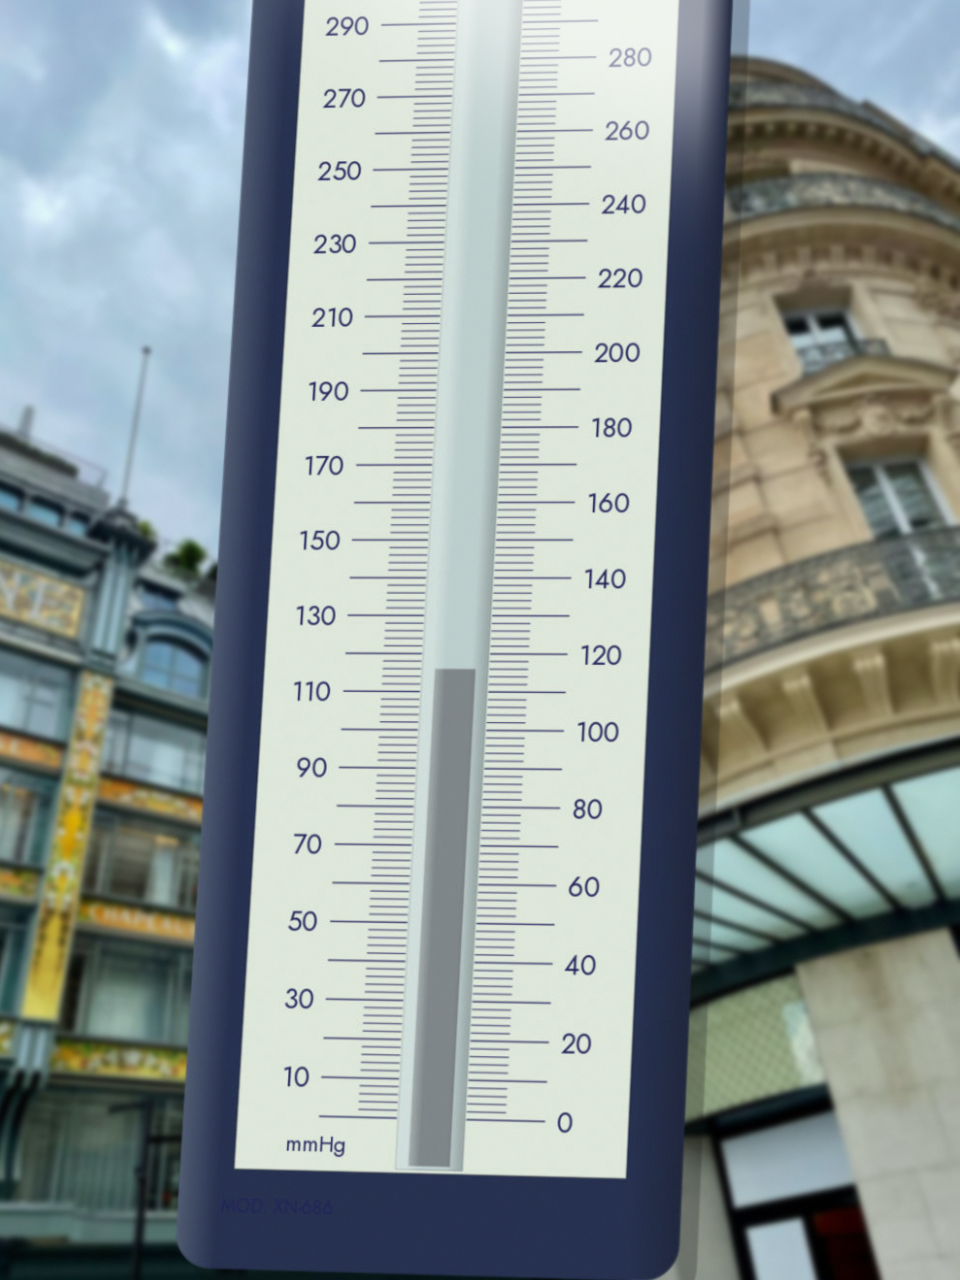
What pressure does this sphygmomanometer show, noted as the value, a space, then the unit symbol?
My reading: 116 mmHg
